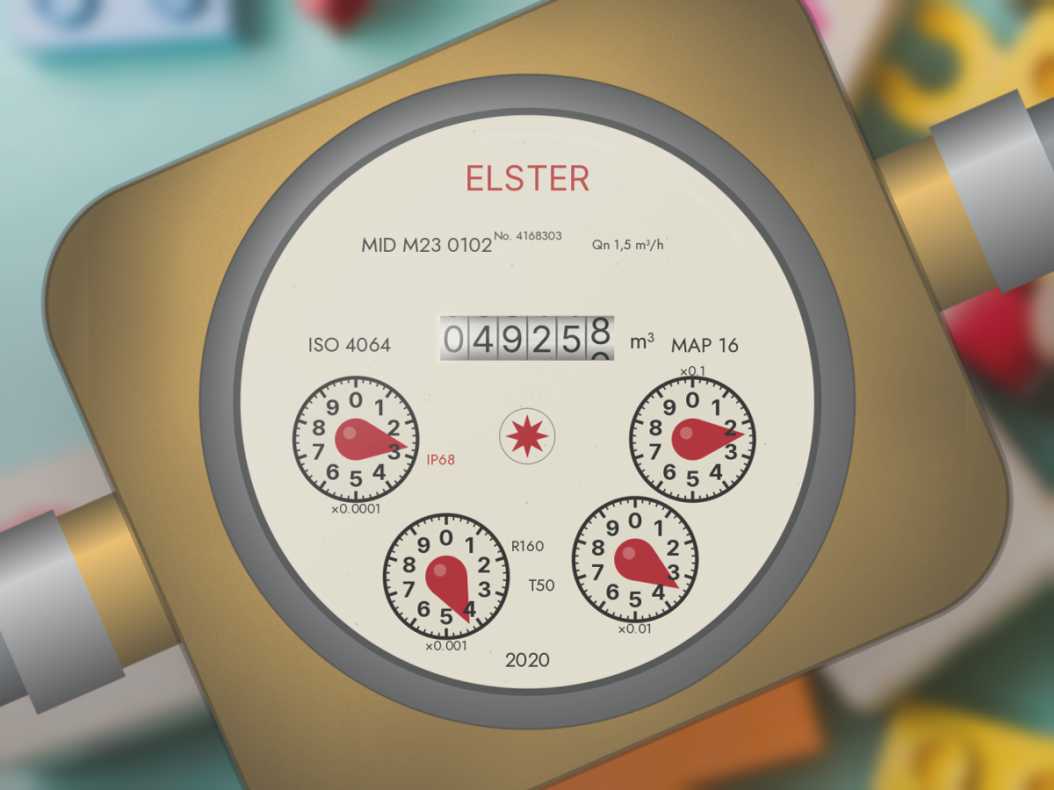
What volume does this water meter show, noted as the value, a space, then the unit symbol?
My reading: 49258.2342 m³
